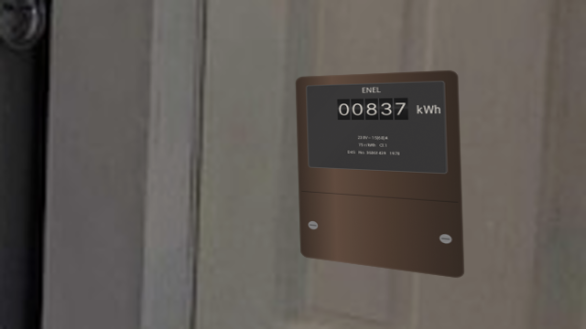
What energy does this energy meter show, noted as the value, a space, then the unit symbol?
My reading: 837 kWh
